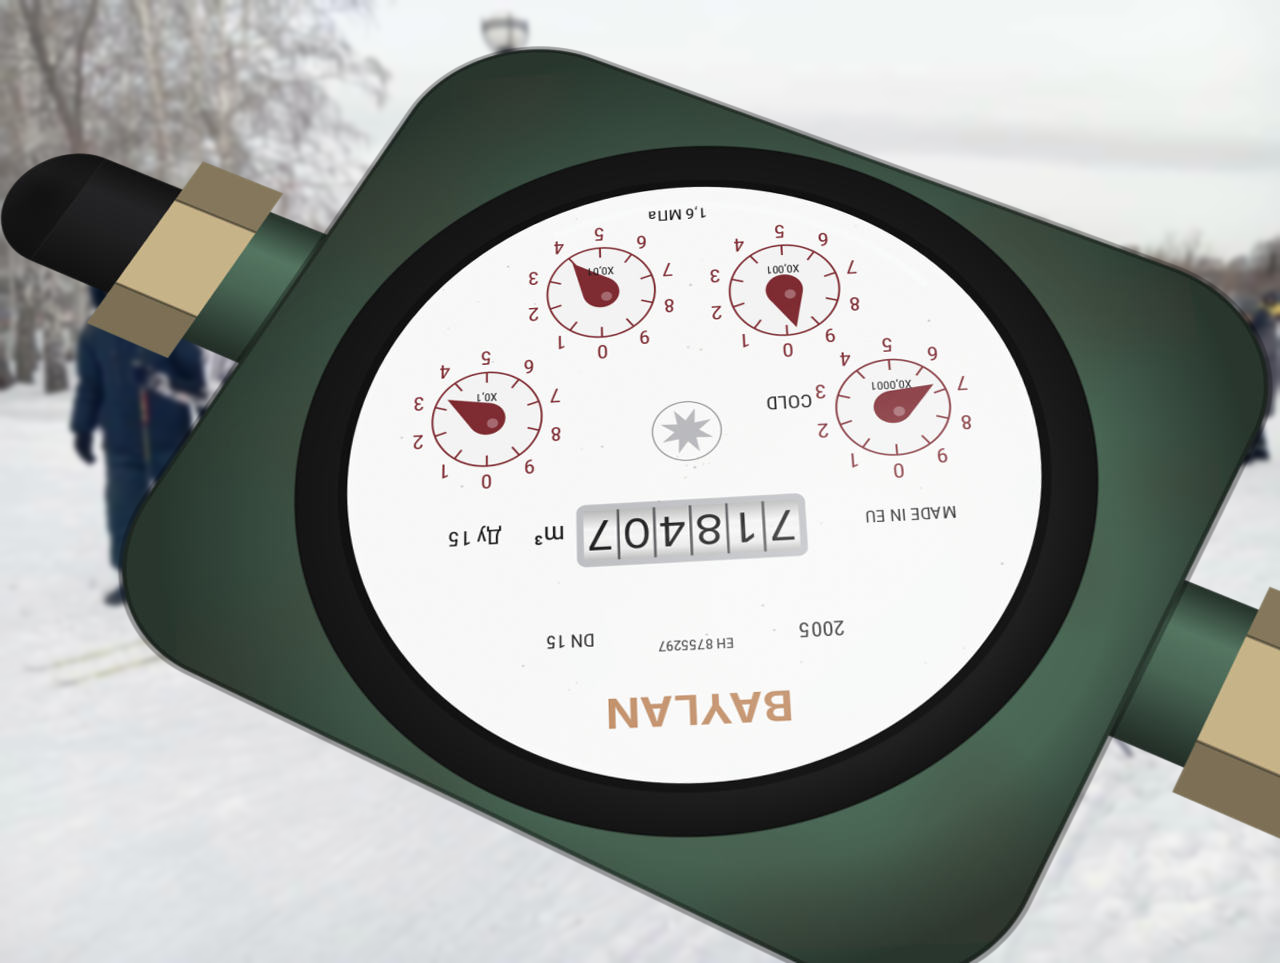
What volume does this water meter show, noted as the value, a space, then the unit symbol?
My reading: 718407.3396 m³
